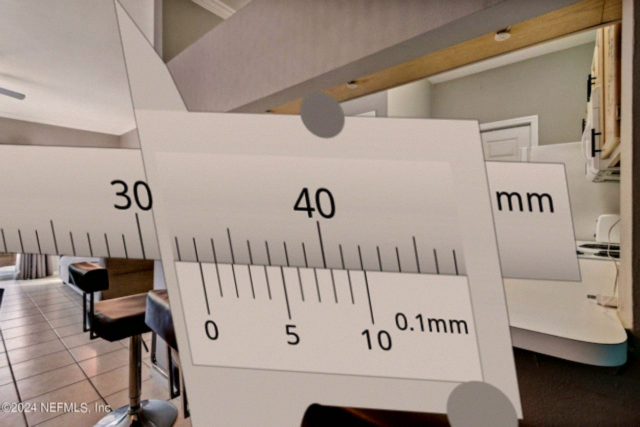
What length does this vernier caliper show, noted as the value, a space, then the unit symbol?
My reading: 33.1 mm
